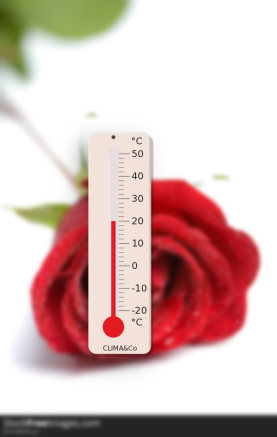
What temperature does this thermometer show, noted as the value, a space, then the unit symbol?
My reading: 20 °C
